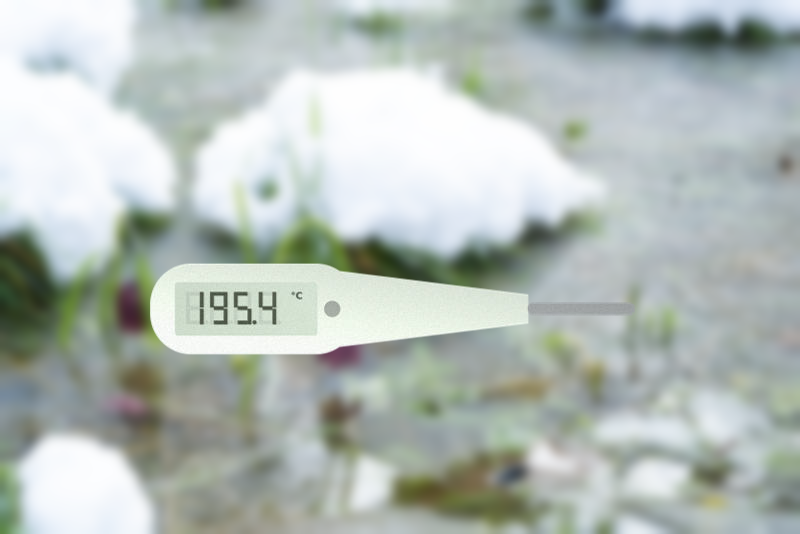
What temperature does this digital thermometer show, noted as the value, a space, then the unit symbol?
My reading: 195.4 °C
